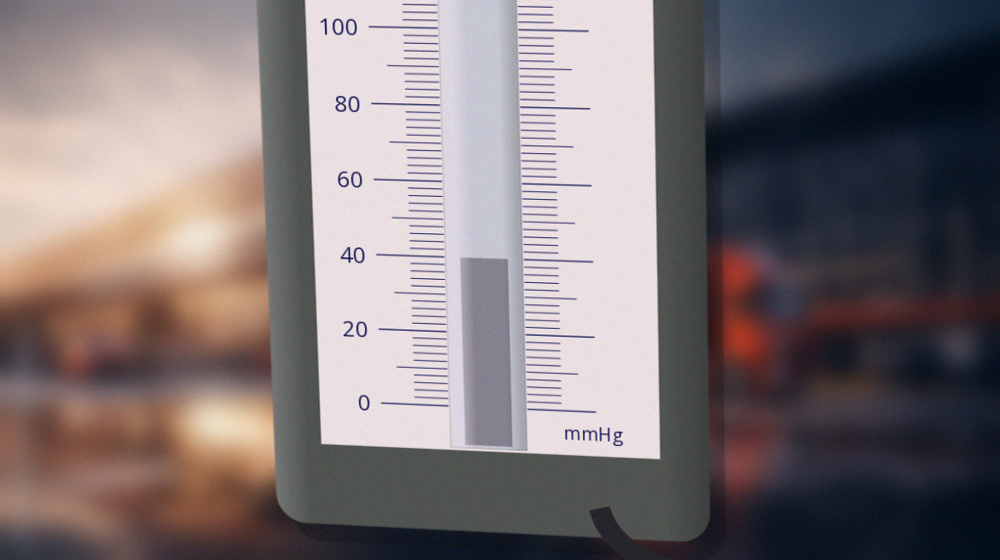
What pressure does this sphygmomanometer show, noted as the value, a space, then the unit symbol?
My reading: 40 mmHg
